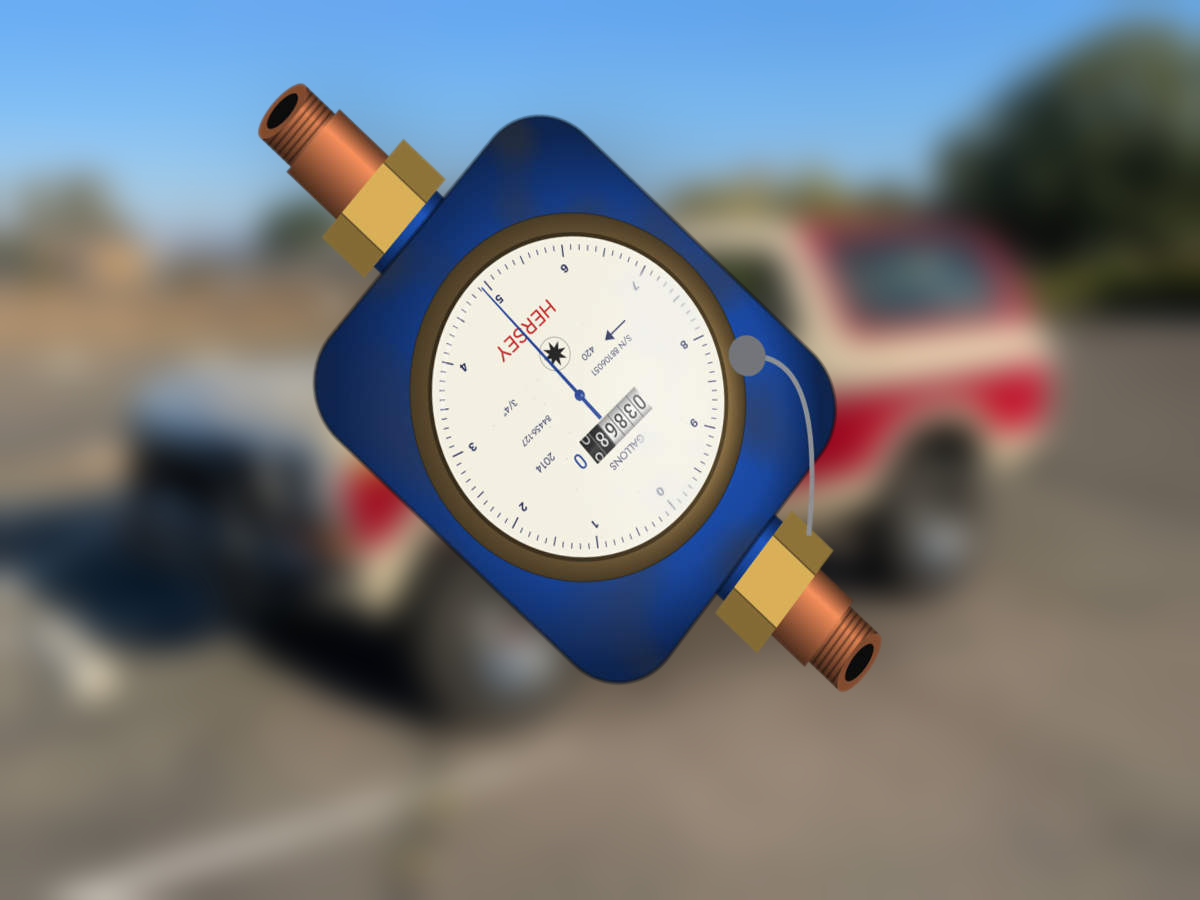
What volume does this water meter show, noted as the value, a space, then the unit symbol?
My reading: 386884.9 gal
